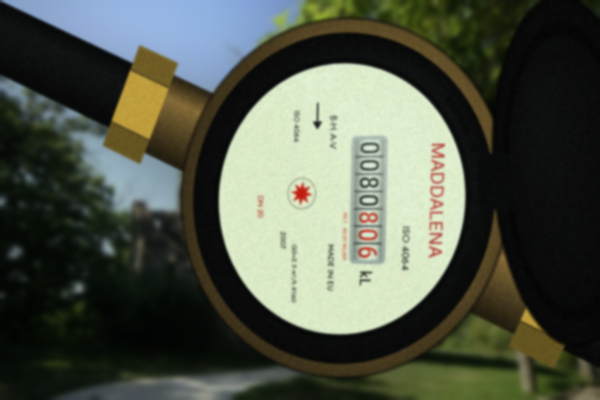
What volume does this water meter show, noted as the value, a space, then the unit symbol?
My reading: 80.806 kL
